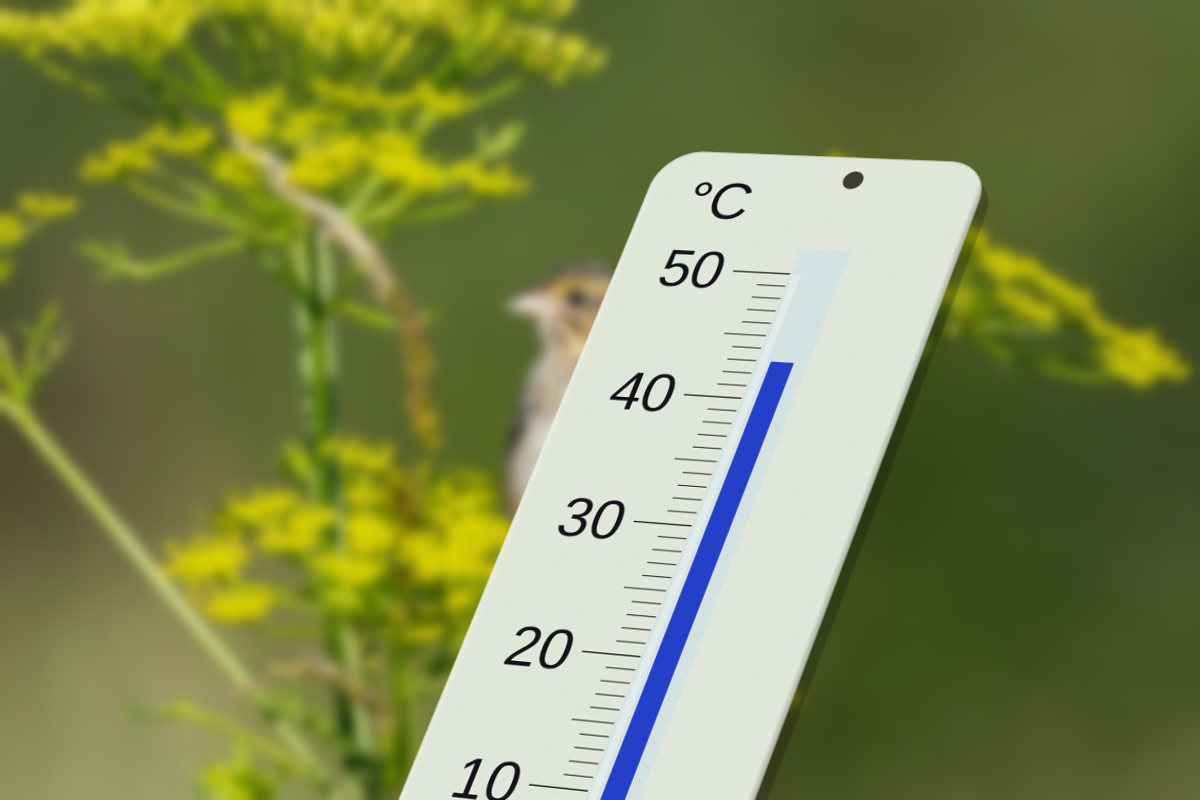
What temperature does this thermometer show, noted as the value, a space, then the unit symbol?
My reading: 43 °C
